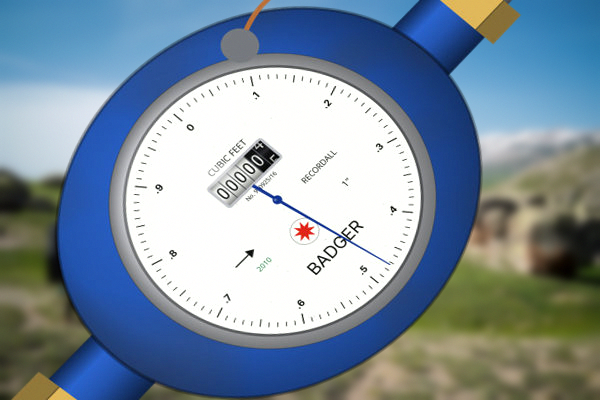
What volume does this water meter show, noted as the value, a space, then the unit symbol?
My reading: 4.47 ft³
